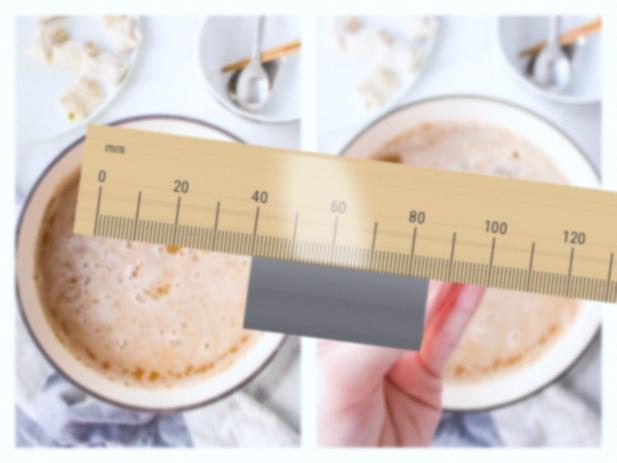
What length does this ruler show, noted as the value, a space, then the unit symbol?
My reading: 45 mm
